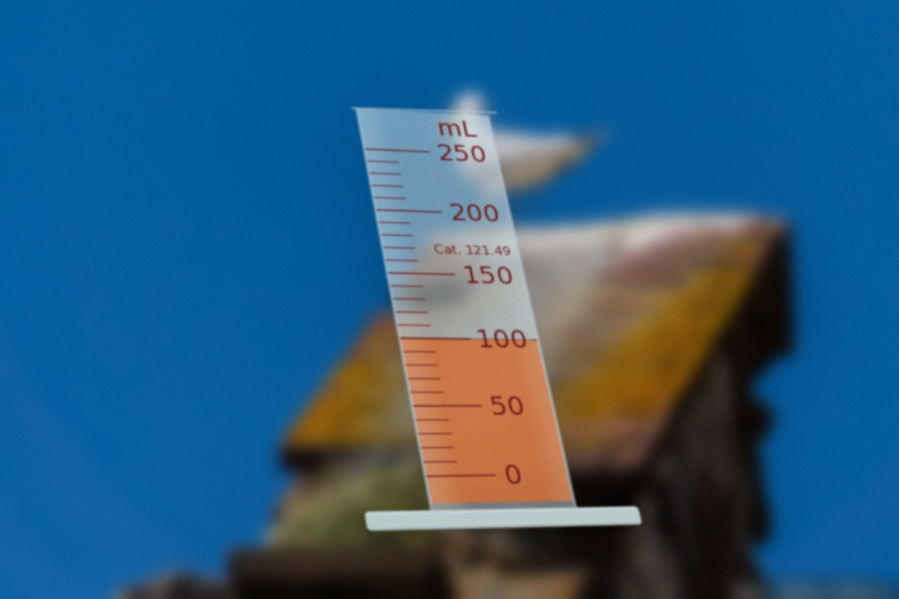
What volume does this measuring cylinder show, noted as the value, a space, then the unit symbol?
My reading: 100 mL
